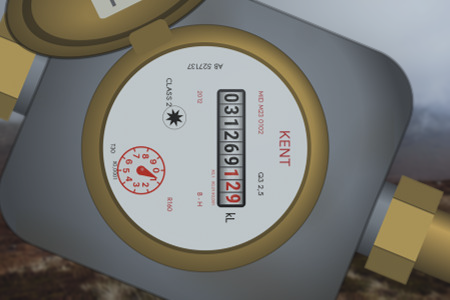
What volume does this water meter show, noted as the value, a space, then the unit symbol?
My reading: 31269.1290 kL
